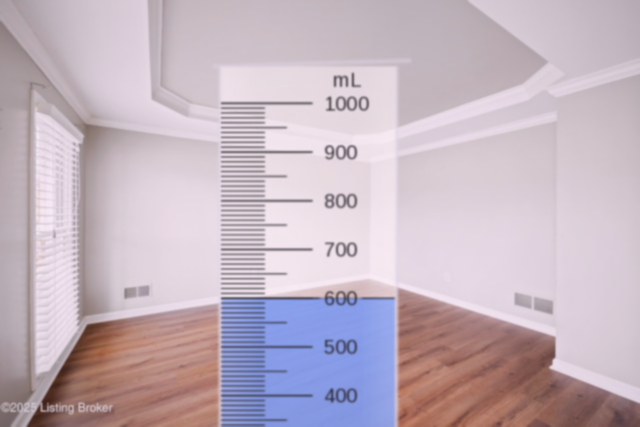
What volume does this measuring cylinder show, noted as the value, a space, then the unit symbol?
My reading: 600 mL
